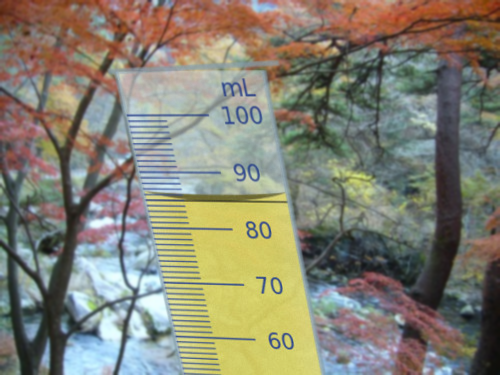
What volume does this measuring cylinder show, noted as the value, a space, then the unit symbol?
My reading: 85 mL
